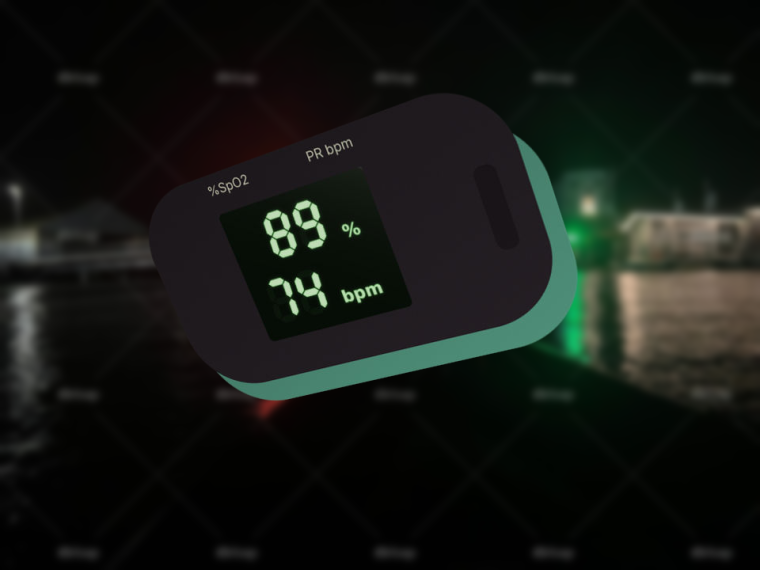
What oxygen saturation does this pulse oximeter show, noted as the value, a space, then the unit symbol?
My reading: 89 %
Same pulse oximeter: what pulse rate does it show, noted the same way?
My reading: 74 bpm
